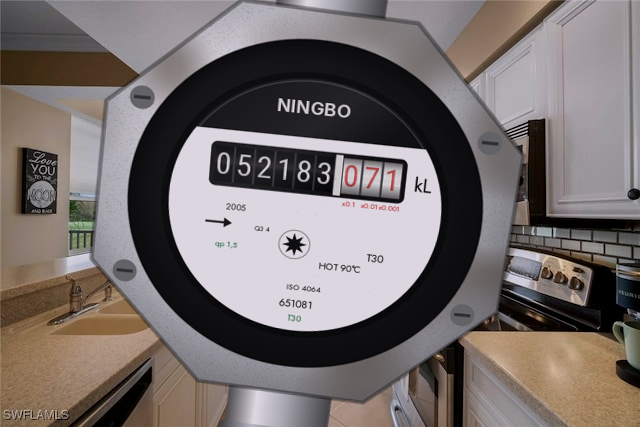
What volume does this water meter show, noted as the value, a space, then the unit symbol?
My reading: 52183.071 kL
